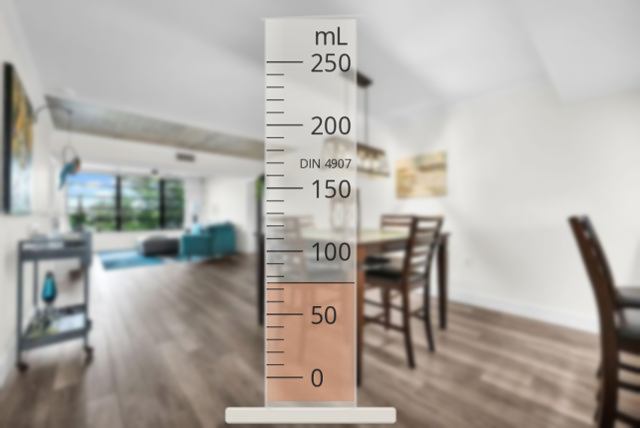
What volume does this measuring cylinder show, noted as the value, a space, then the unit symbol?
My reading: 75 mL
